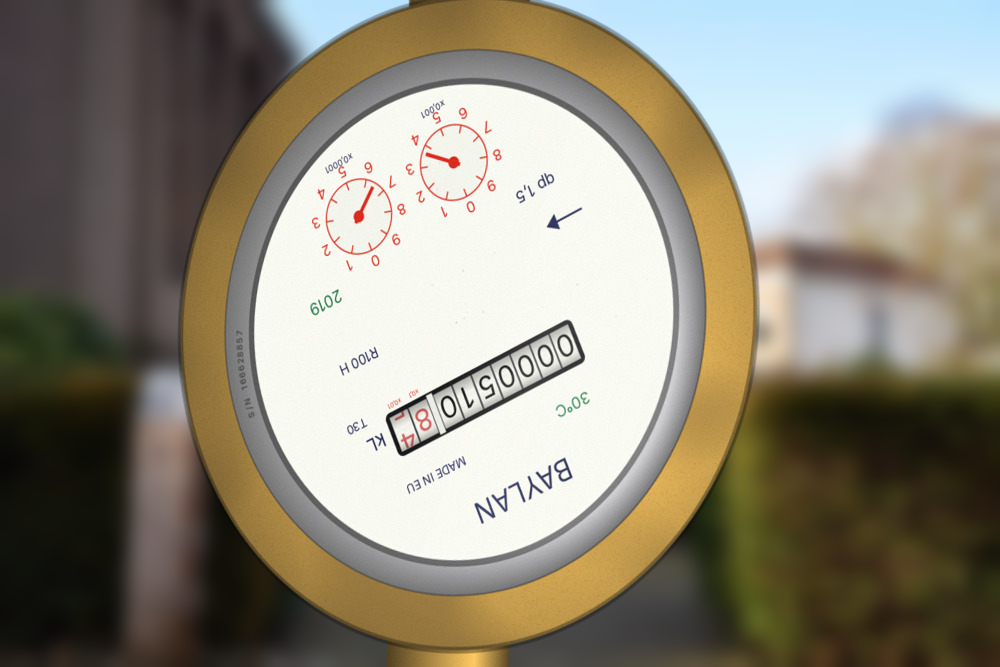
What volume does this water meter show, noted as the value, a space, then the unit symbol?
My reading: 510.8436 kL
